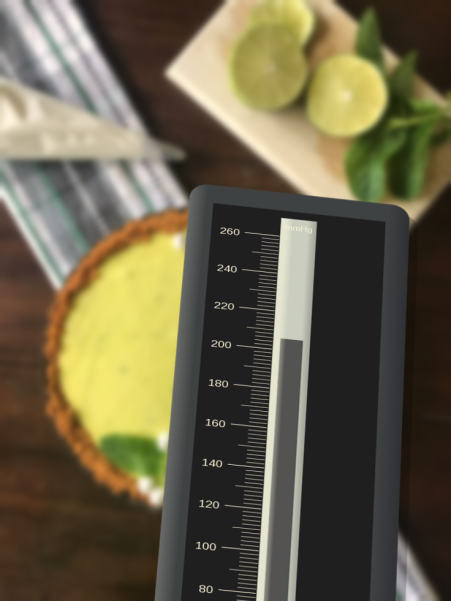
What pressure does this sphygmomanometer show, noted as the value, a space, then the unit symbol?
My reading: 206 mmHg
